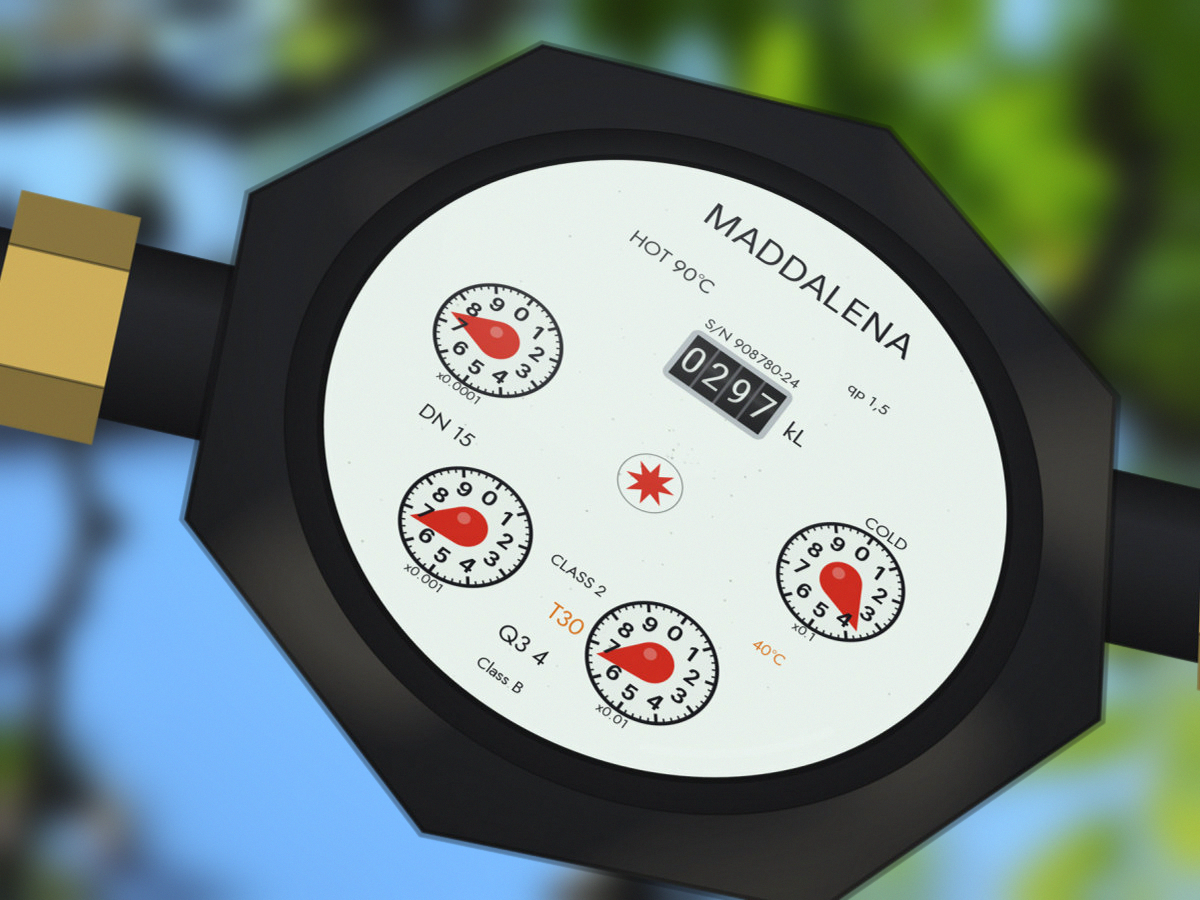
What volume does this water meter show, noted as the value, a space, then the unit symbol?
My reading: 297.3667 kL
